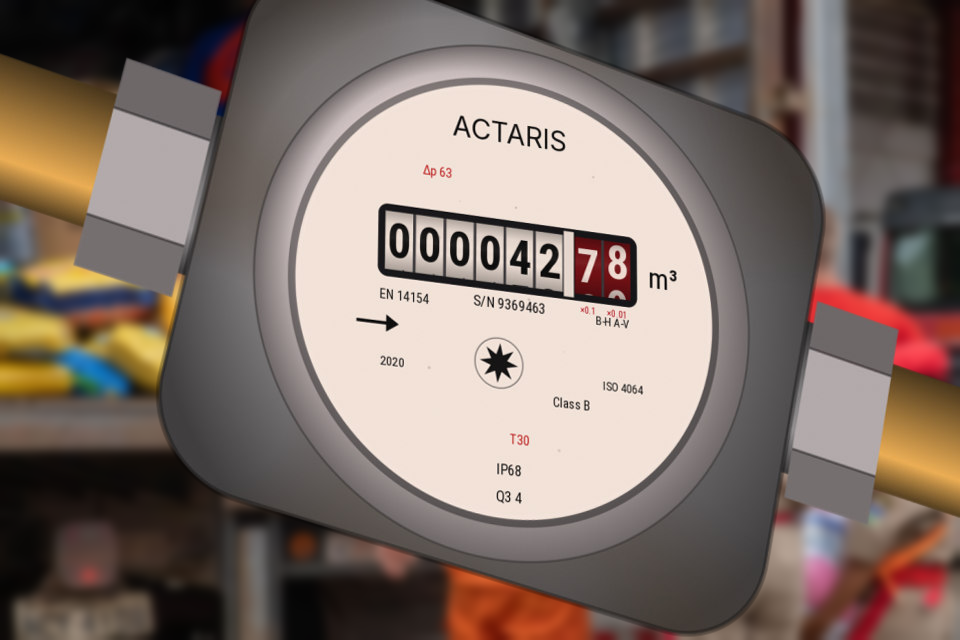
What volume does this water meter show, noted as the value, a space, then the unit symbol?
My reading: 42.78 m³
